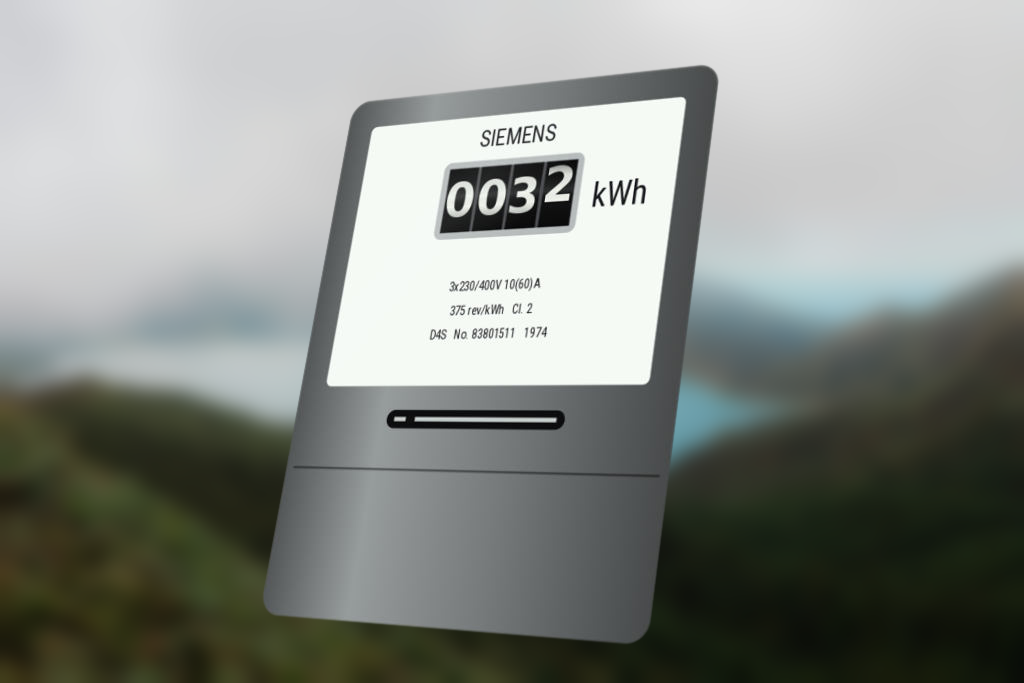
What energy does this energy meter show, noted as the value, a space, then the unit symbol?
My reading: 32 kWh
